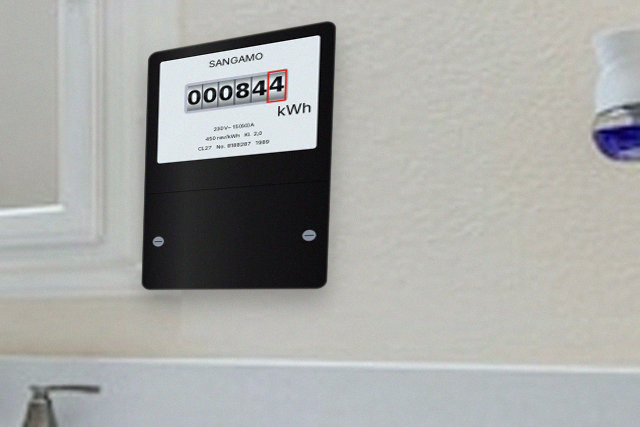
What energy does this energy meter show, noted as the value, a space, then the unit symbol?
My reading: 84.4 kWh
